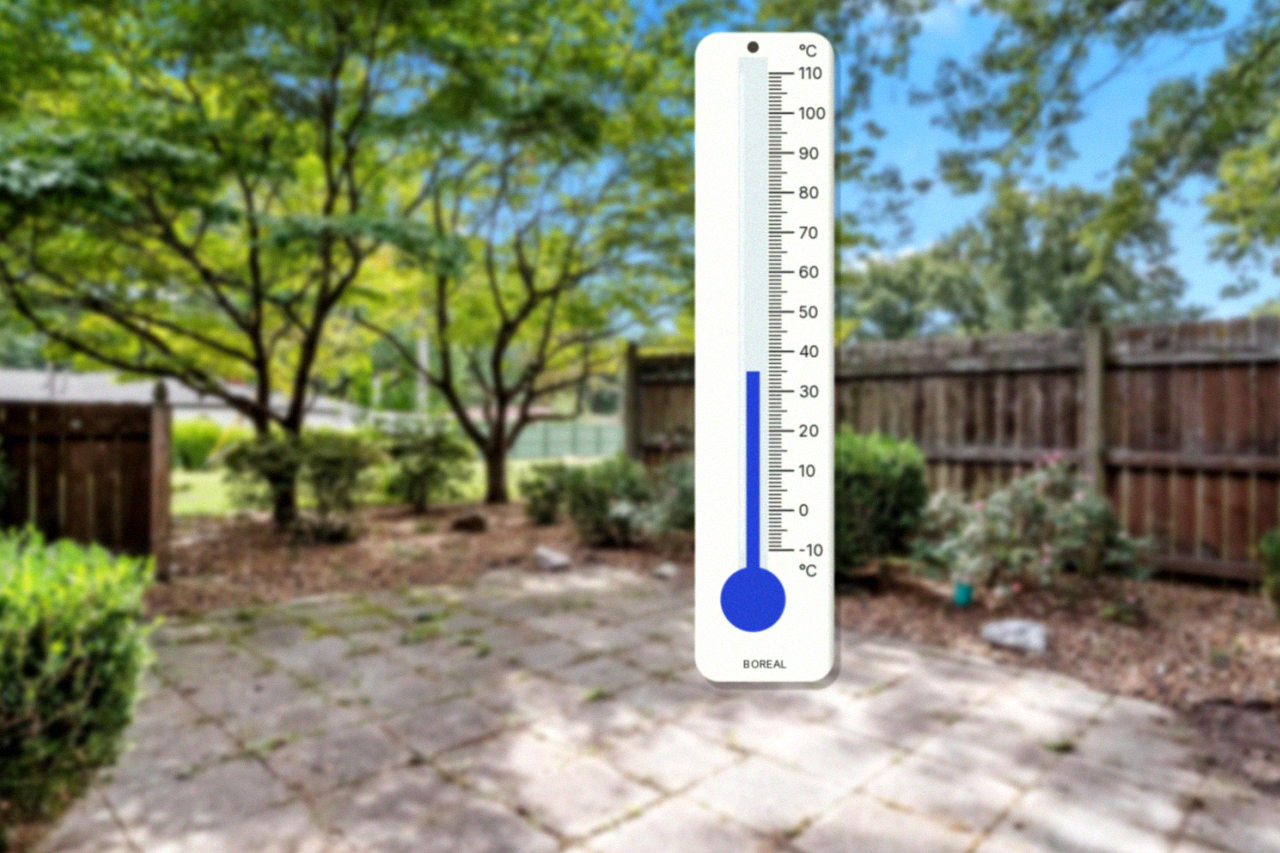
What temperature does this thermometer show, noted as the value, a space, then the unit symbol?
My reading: 35 °C
